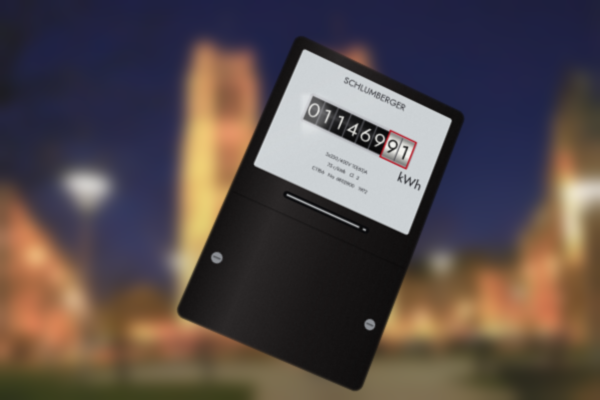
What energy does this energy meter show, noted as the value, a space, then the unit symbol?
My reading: 11469.91 kWh
